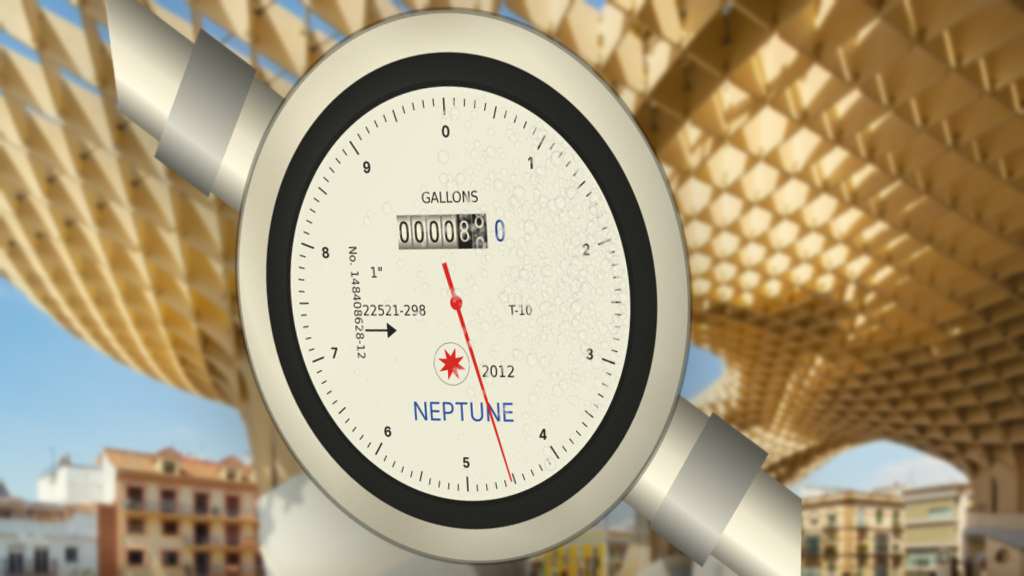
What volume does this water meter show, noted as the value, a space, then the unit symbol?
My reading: 884.5 gal
